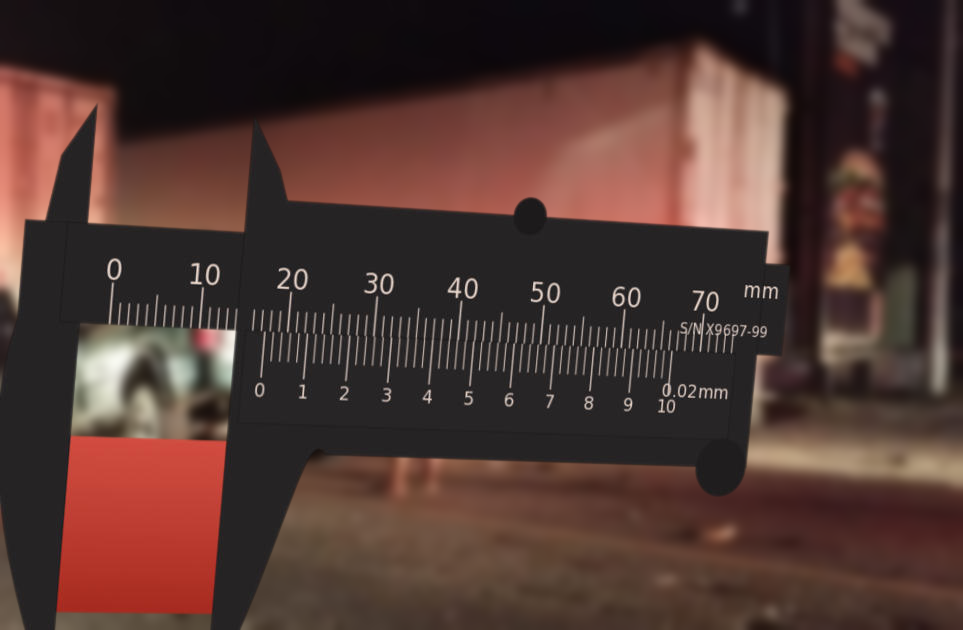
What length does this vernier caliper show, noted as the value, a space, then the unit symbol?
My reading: 17.4 mm
